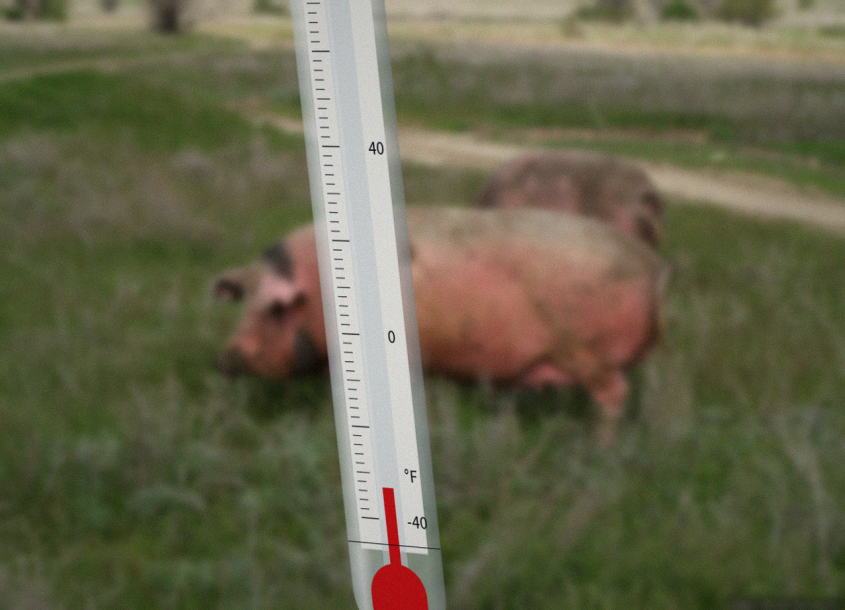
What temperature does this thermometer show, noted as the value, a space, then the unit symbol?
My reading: -33 °F
